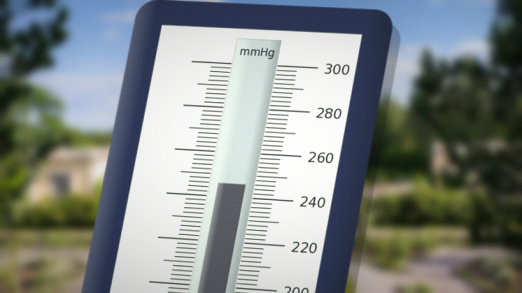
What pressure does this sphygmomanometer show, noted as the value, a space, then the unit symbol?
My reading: 246 mmHg
